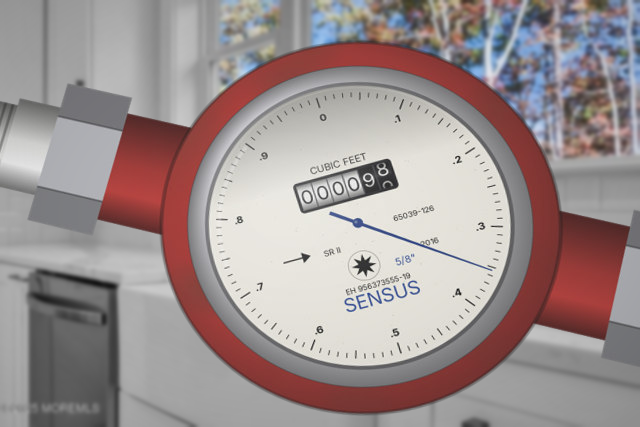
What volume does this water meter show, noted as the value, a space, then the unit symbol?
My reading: 98.35 ft³
